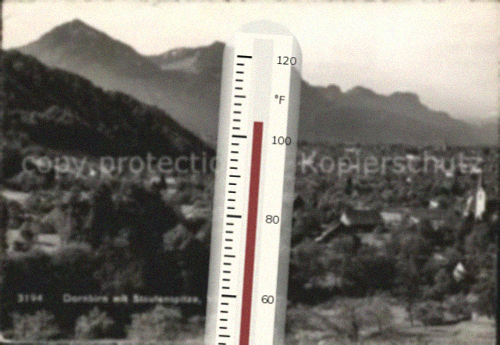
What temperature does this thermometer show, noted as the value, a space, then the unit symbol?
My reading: 104 °F
